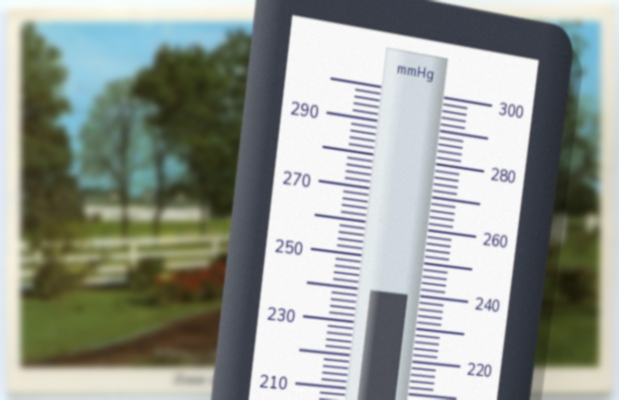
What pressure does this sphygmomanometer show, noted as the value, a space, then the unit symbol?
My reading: 240 mmHg
